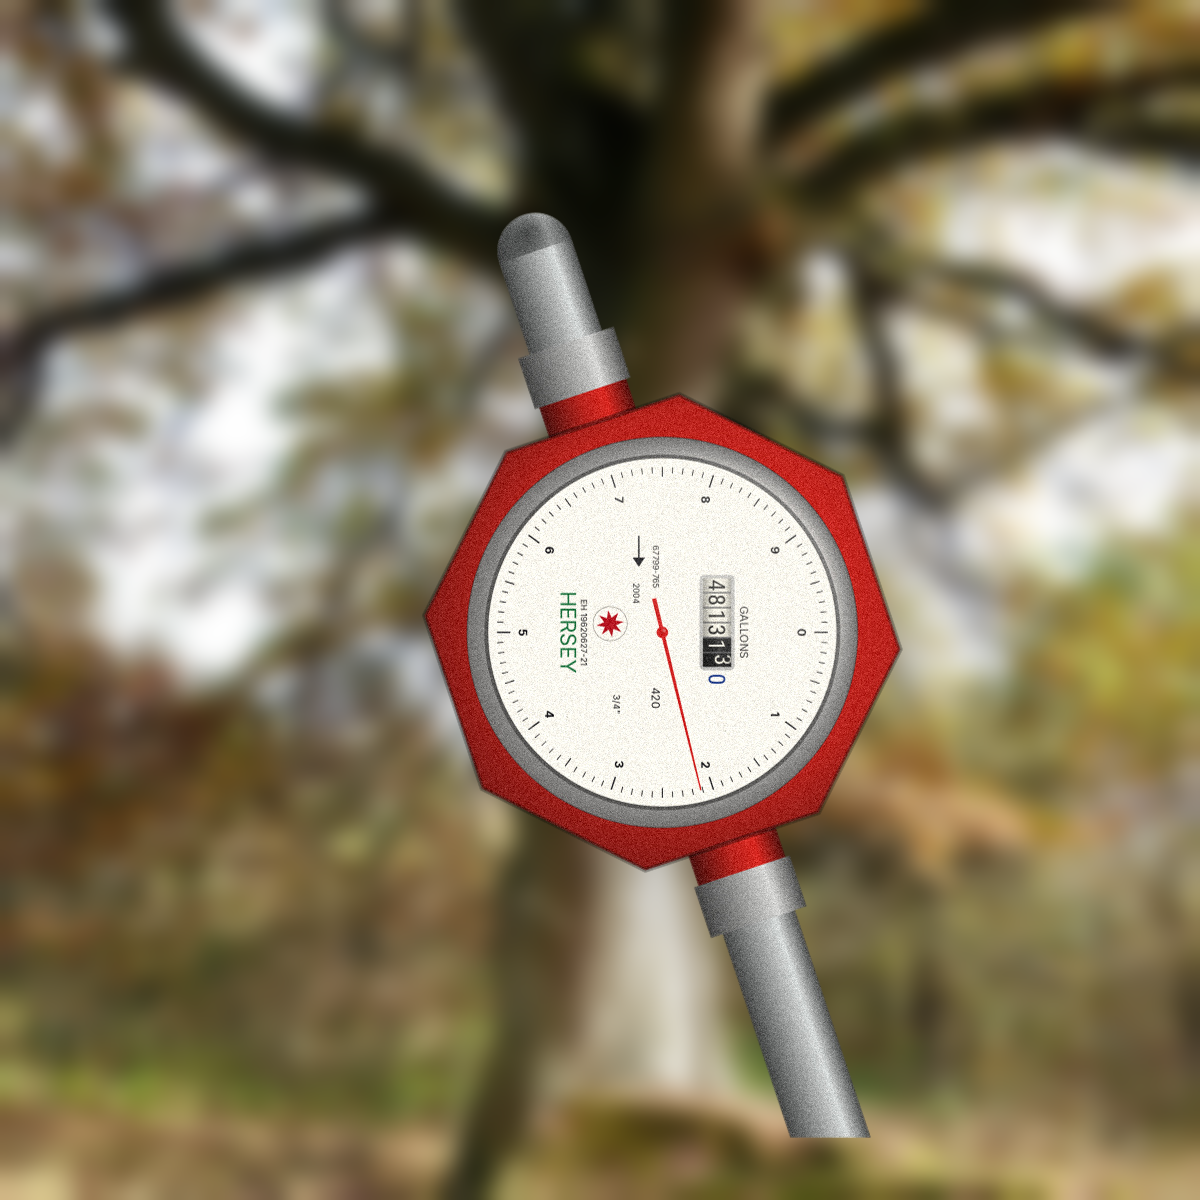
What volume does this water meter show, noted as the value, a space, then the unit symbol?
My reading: 4813132.1 gal
